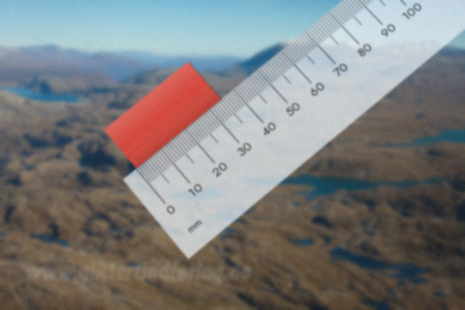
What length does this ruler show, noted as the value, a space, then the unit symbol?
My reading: 35 mm
